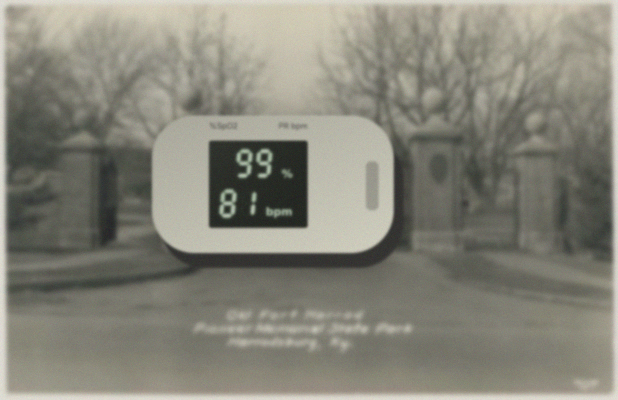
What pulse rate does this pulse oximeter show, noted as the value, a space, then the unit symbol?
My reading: 81 bpm
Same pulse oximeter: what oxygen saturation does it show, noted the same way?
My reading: 99 %
